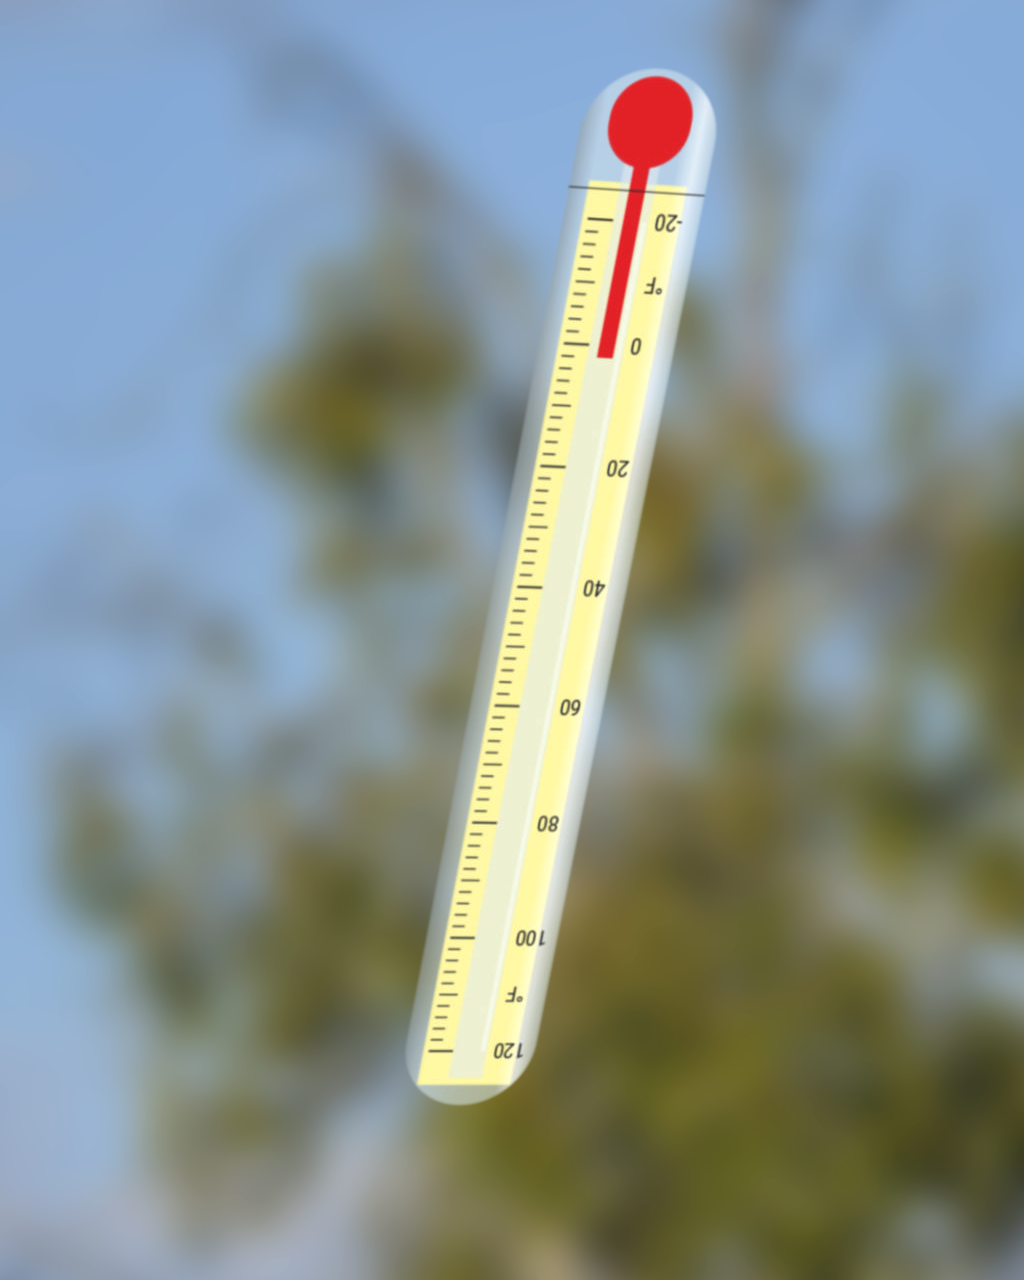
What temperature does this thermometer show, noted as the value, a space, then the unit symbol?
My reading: 2 °F
